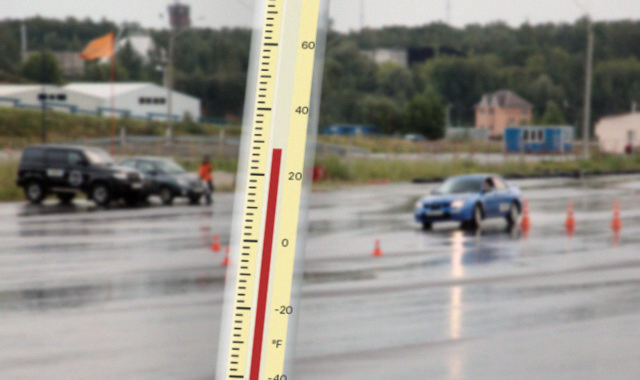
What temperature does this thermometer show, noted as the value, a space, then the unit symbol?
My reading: 28 °F
